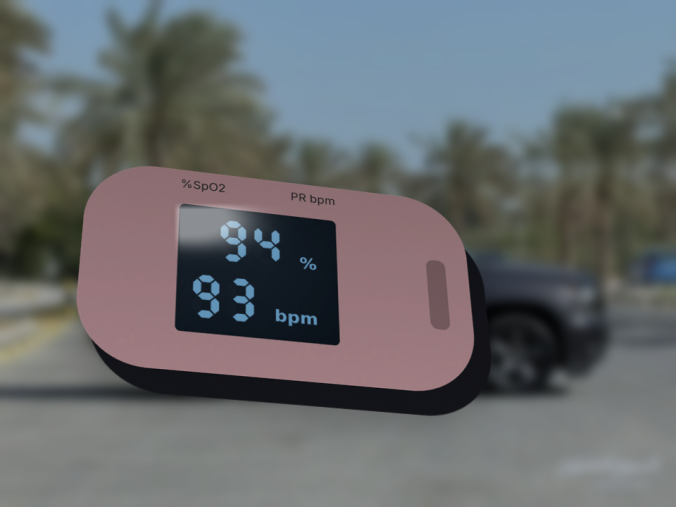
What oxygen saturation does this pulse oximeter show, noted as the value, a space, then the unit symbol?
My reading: 94 %
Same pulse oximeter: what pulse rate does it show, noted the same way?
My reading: 93 bpm
